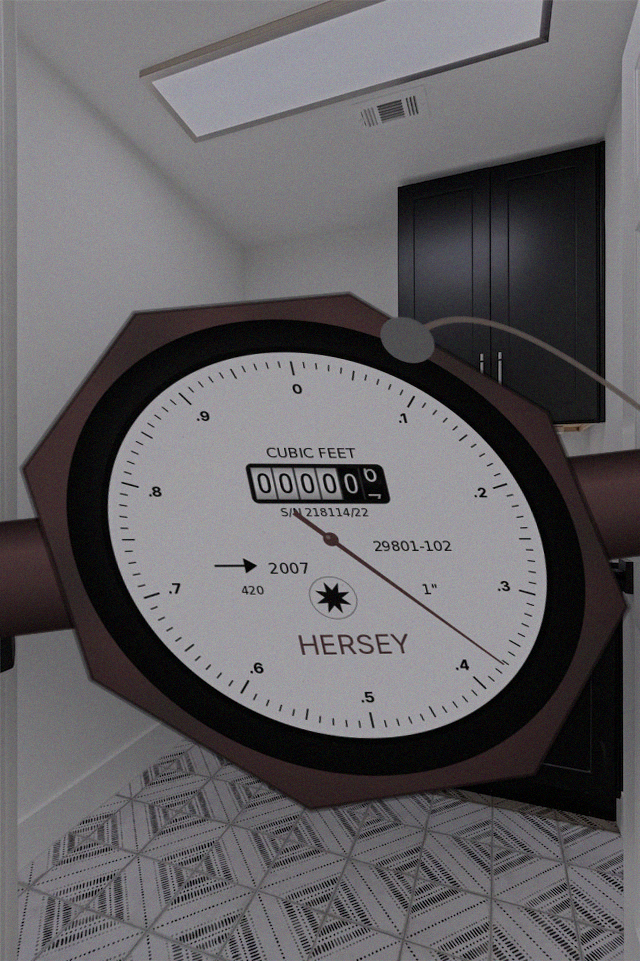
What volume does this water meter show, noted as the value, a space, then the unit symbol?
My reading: 6.37 ft³
